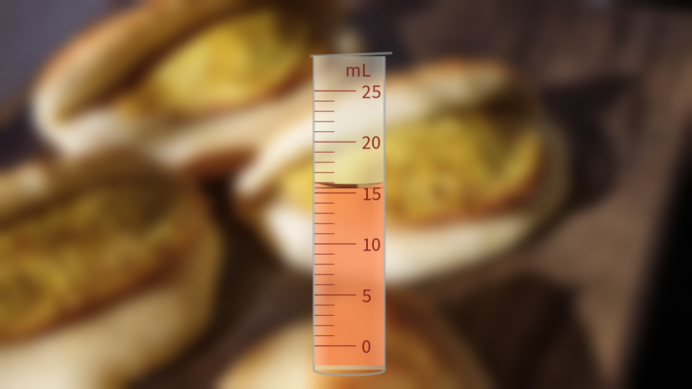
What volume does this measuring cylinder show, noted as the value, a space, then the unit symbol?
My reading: 15.5 mL
